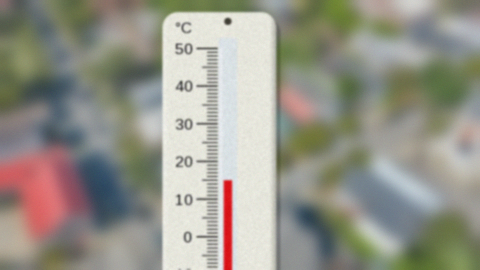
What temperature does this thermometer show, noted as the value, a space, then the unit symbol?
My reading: 15 °C
